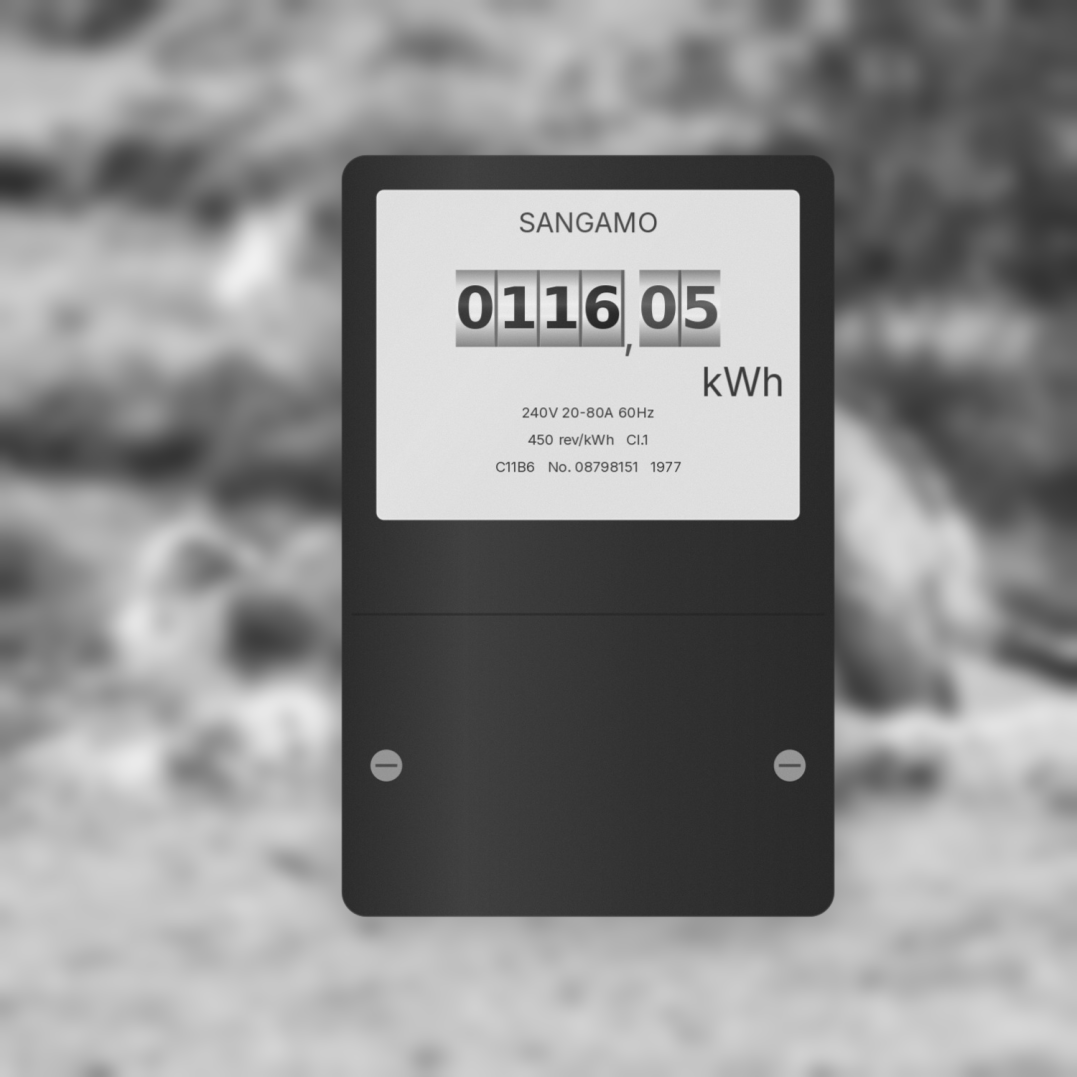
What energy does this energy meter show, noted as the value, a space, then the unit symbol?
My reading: 116.05 kWh
